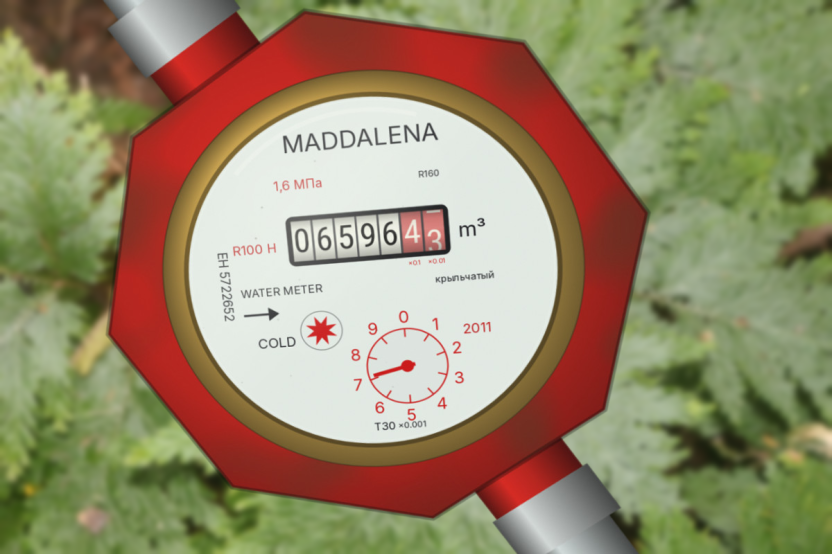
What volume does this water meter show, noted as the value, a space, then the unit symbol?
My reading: 6596.427 m³
